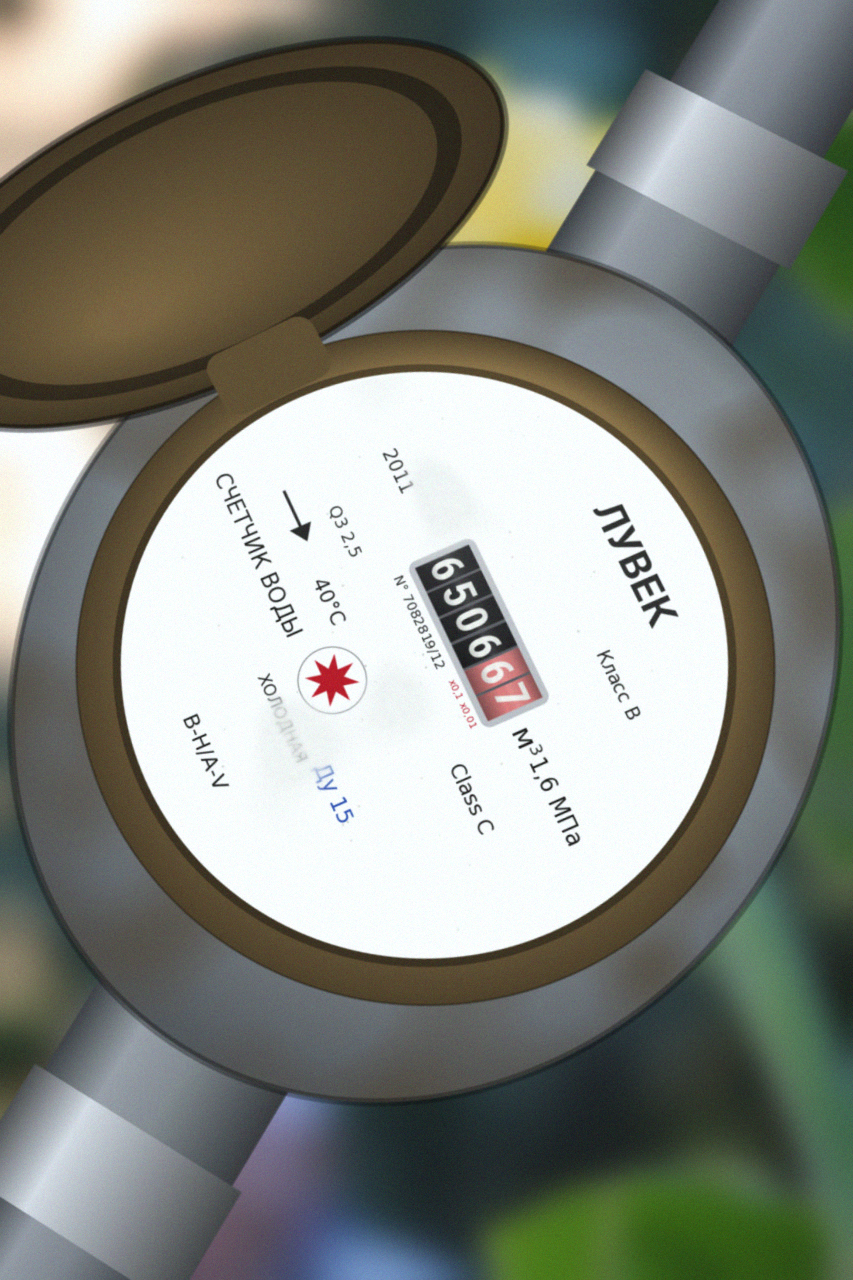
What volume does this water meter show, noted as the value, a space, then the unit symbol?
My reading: 6506.67 m³
